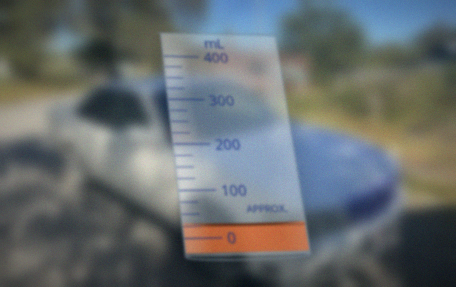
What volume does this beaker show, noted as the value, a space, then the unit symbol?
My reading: 25 mL
